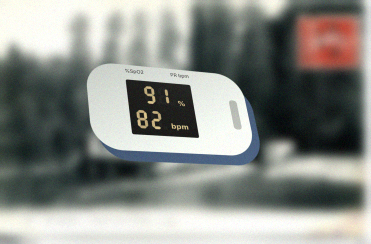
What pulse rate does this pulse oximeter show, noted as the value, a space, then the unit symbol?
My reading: 82 bpm
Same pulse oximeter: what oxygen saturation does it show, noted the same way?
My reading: 91 %
